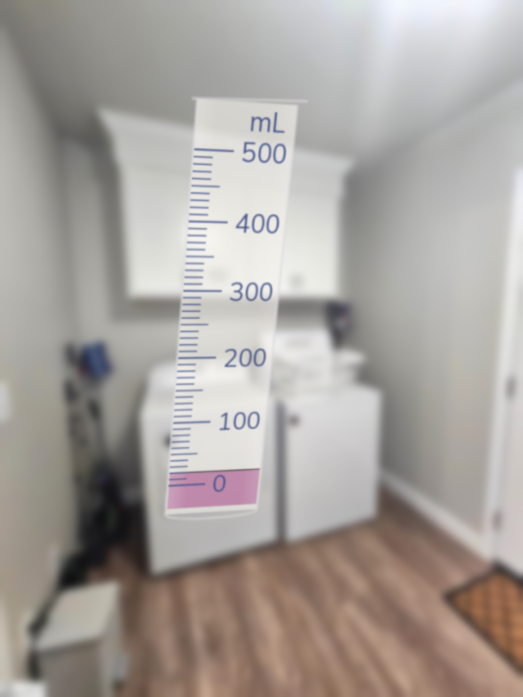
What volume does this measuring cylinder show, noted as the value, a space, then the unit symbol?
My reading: 20 mL
